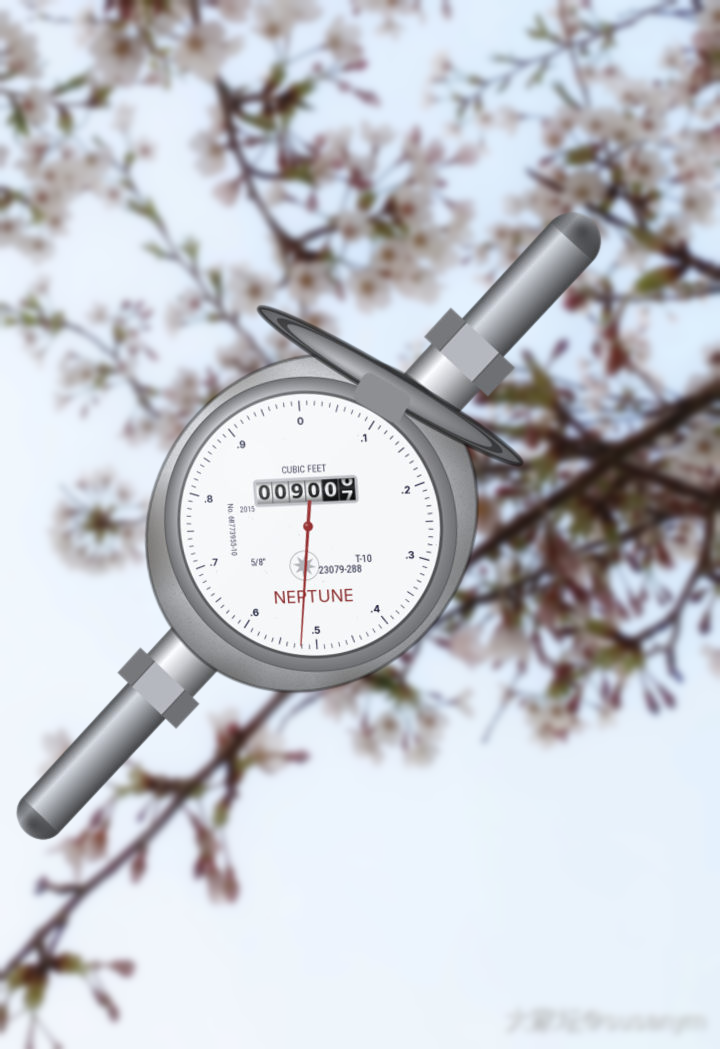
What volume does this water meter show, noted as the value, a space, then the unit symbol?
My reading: 9006.52 ft³
